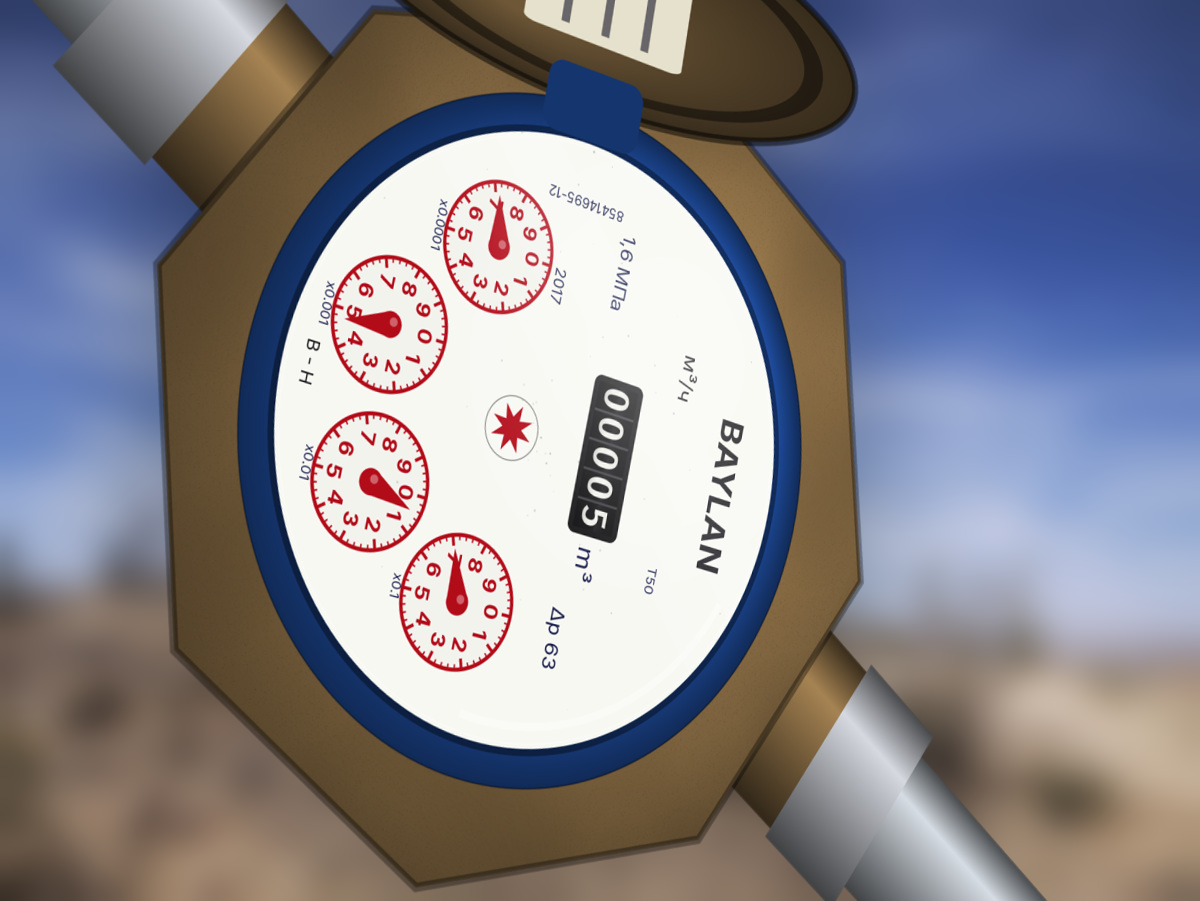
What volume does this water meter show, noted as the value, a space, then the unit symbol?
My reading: 5.7047 m³
